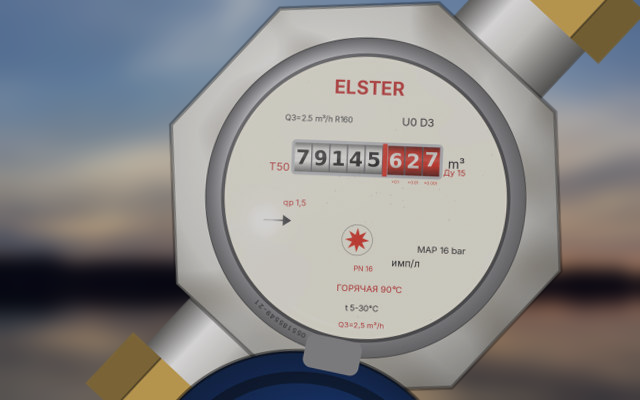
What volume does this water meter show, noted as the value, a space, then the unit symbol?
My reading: 79145.627 m³
